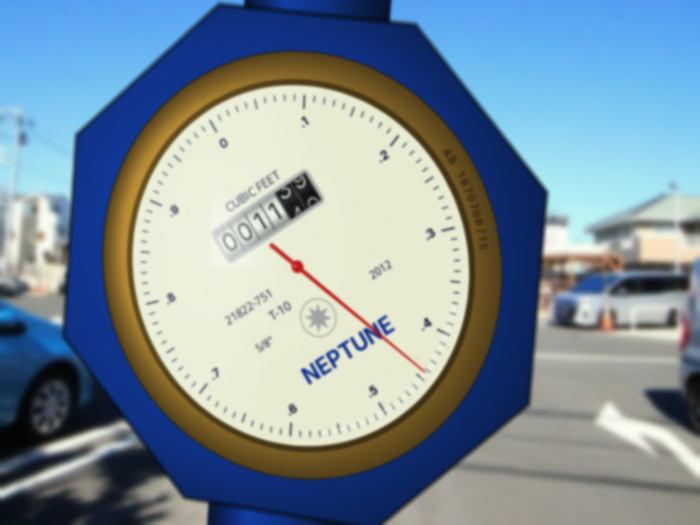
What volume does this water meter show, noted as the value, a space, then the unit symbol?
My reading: 1139.44 ft³
